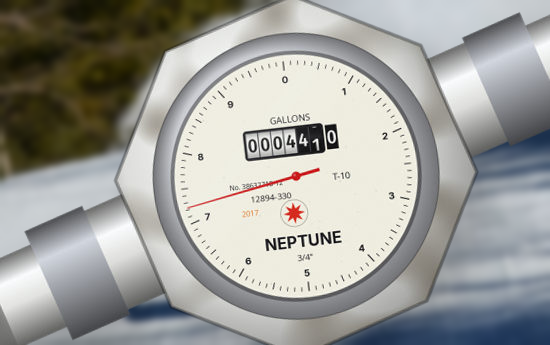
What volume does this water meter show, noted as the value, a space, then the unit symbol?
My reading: 4407.2 gal
